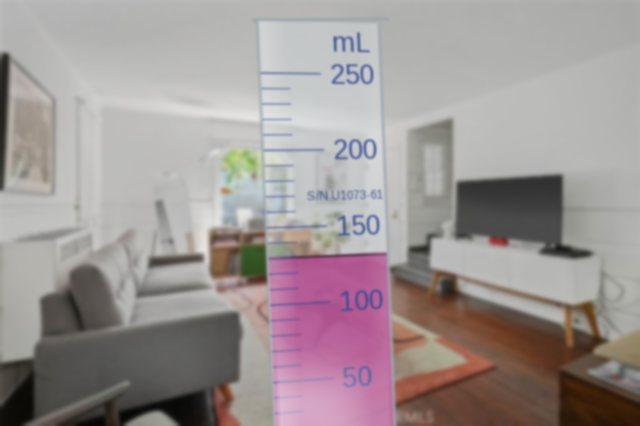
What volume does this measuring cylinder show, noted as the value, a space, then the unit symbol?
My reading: 130 mL
